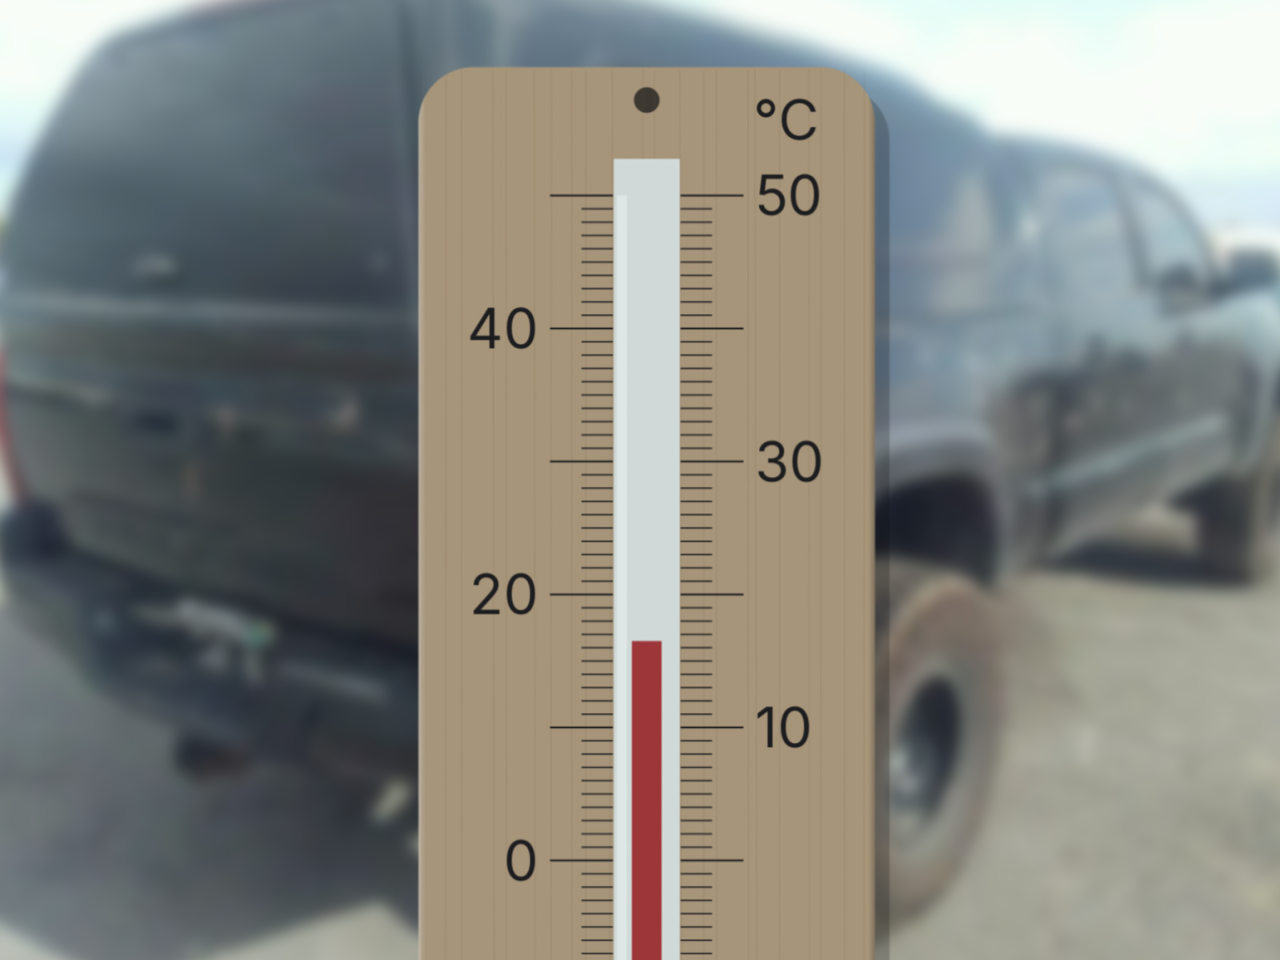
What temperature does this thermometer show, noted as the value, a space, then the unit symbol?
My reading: 16.5 °C
